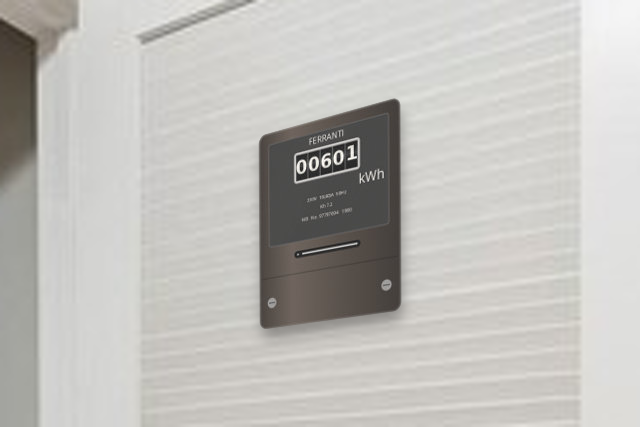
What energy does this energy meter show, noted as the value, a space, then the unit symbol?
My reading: 601 kWh
